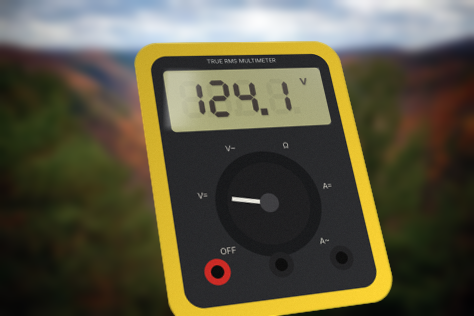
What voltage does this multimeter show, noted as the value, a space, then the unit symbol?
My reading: 124.1 V
